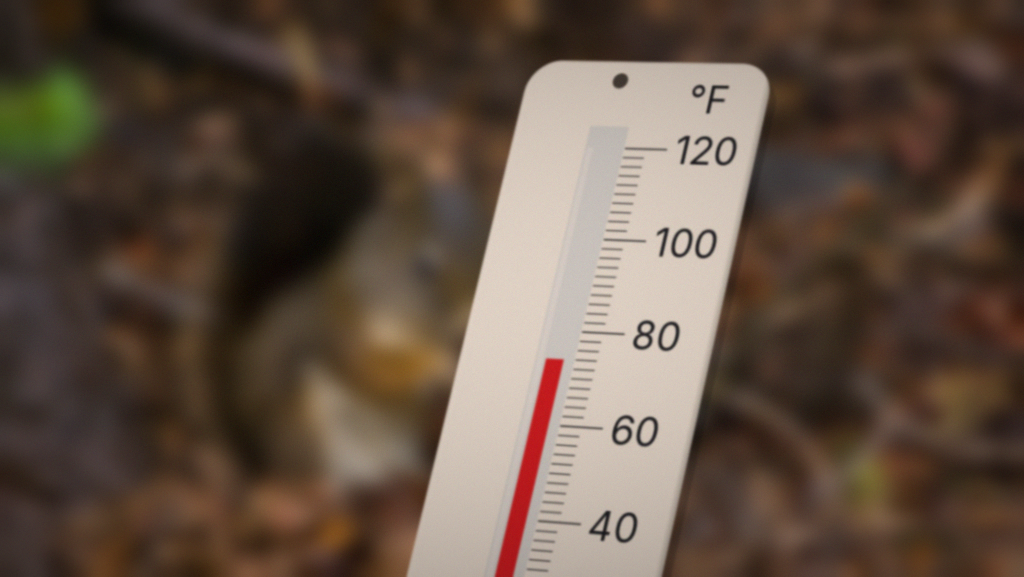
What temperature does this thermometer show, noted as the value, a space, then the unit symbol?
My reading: 74 °F
